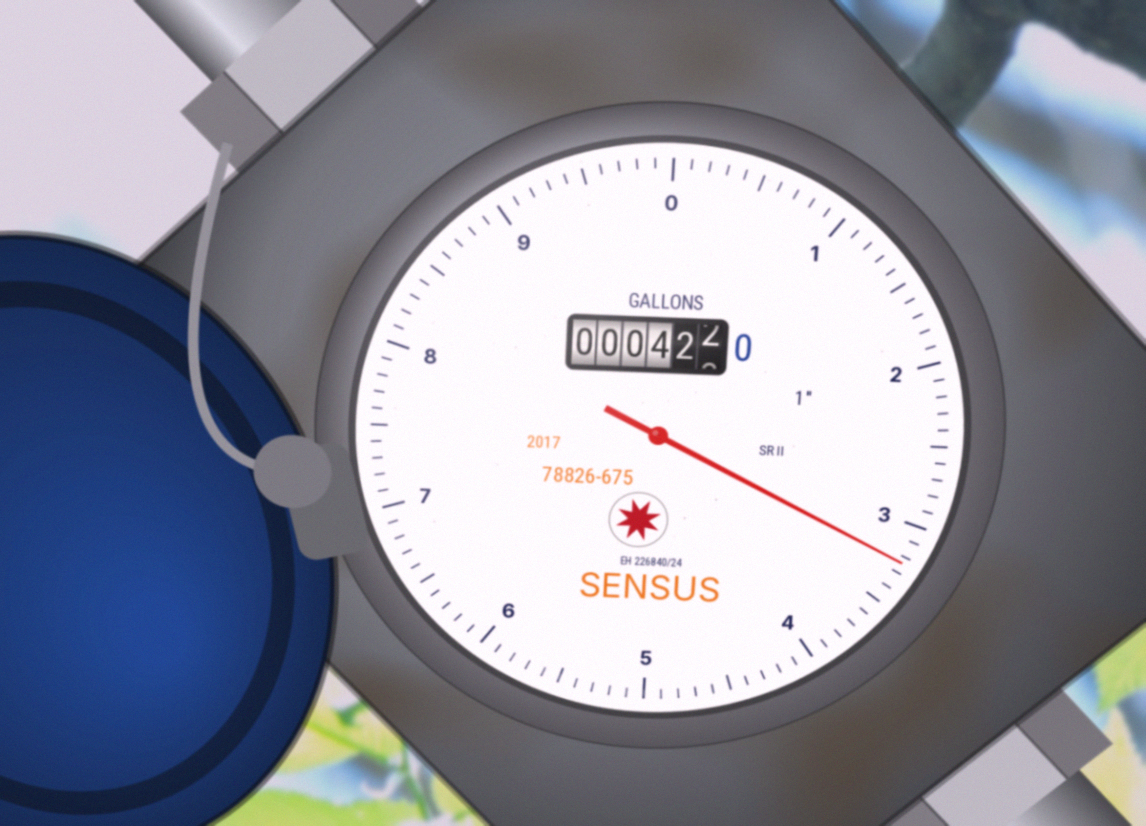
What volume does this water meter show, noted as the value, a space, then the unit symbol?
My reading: 4223.2 gal
